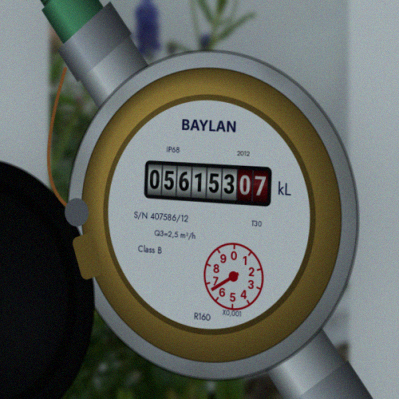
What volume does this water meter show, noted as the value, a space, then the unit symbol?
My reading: 56153.076 kL
